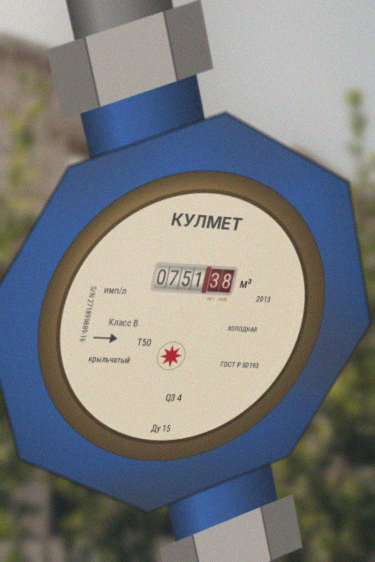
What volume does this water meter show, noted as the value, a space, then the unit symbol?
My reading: 751.38 m³
